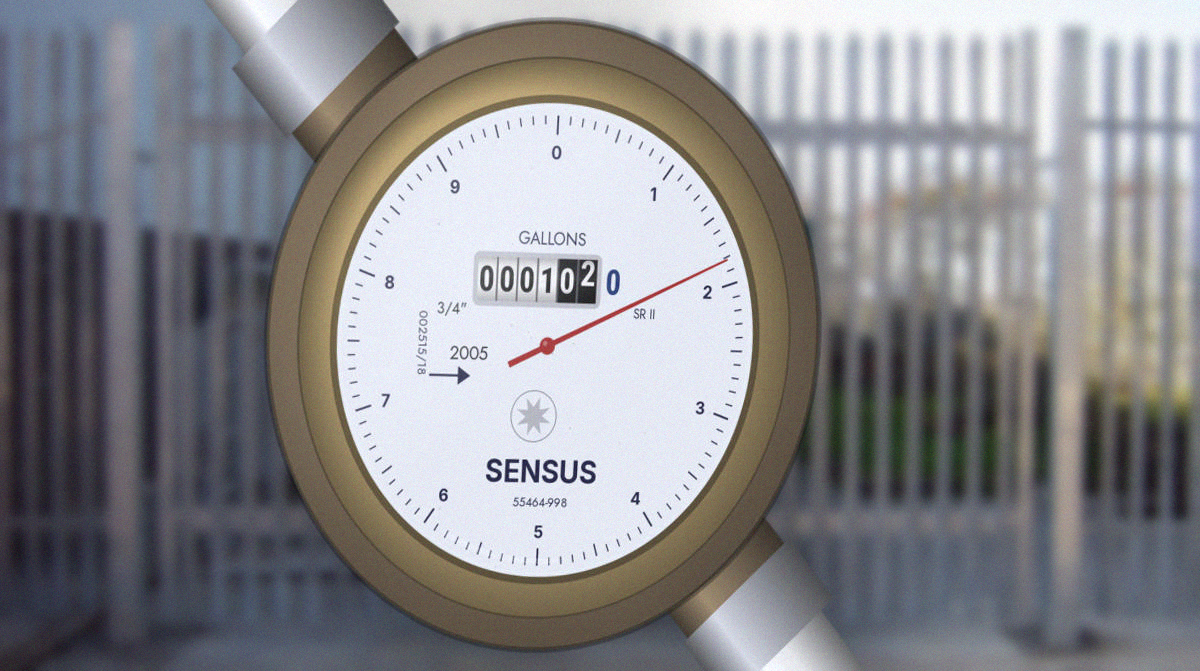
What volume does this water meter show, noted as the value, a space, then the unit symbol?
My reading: 1021.8 gal
